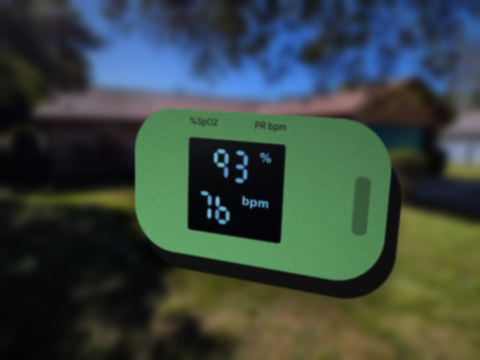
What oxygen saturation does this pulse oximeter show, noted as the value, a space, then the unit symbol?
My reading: 93 %
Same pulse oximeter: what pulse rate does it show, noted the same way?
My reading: 76 bpm
